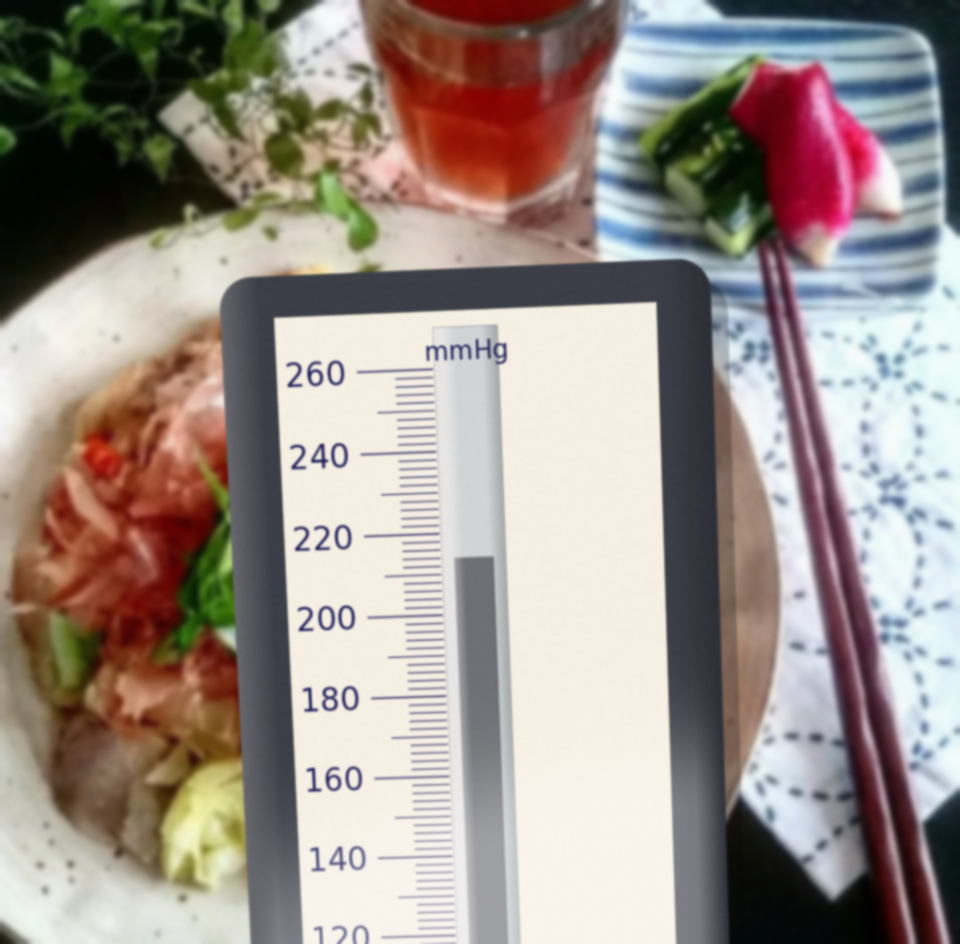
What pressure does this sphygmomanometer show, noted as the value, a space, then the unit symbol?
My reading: 214 mmHg
